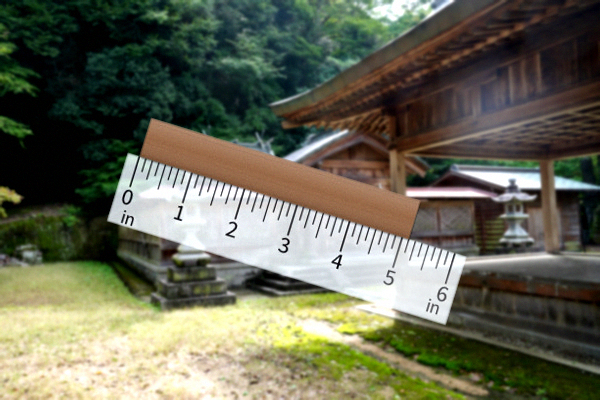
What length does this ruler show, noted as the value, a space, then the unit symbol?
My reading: 5.125 in
